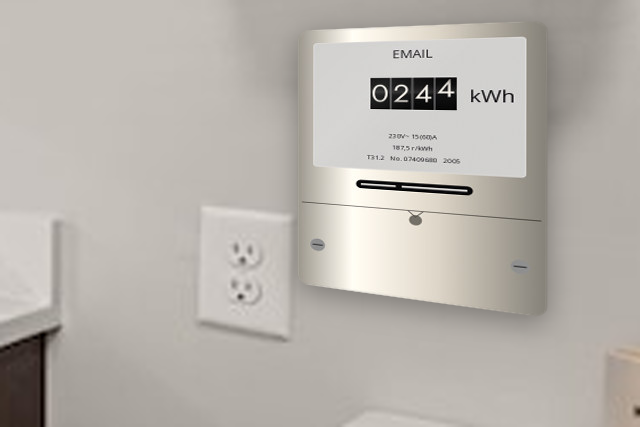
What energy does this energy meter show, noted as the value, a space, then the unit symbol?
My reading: 244 kWh
